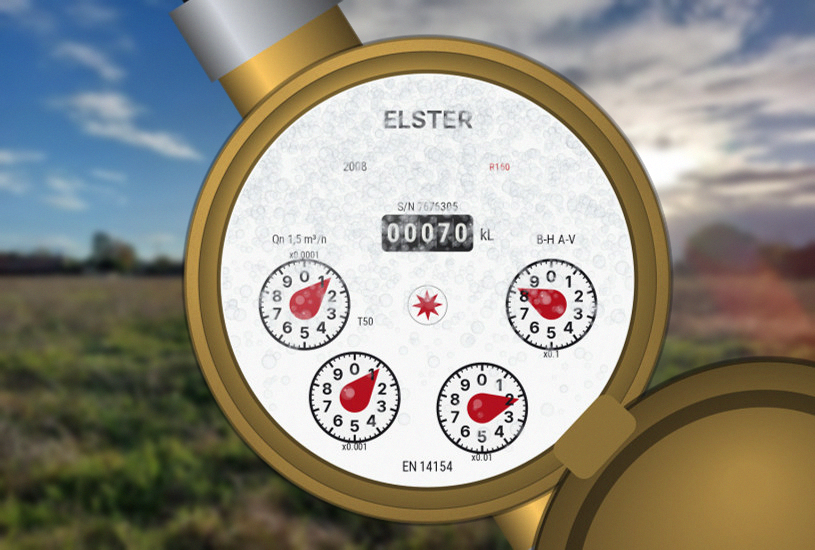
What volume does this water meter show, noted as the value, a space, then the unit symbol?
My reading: 70.8211 kL
